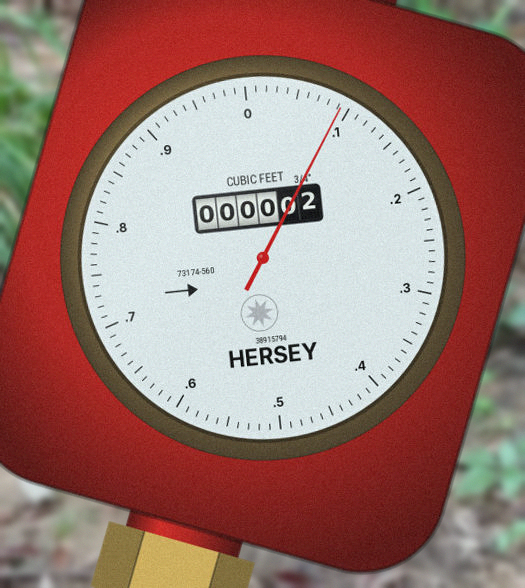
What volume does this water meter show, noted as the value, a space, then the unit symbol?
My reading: 2.09 ft³
